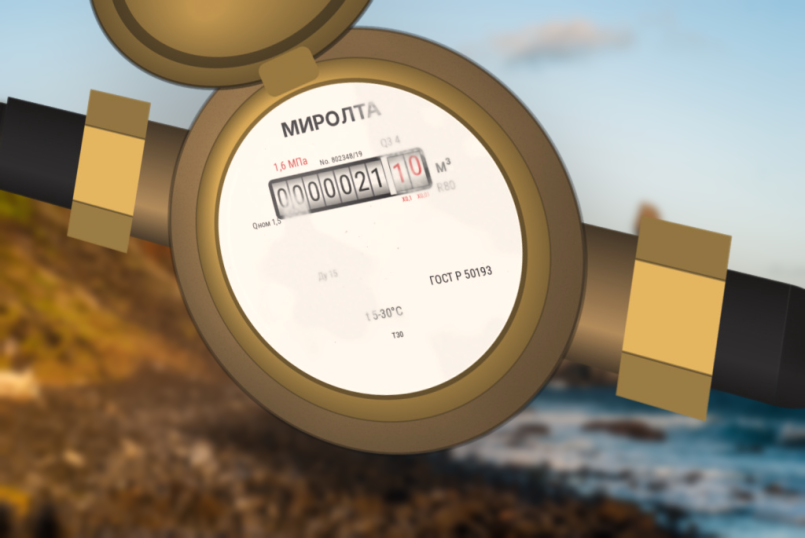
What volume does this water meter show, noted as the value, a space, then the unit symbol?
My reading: 21.10 m³
